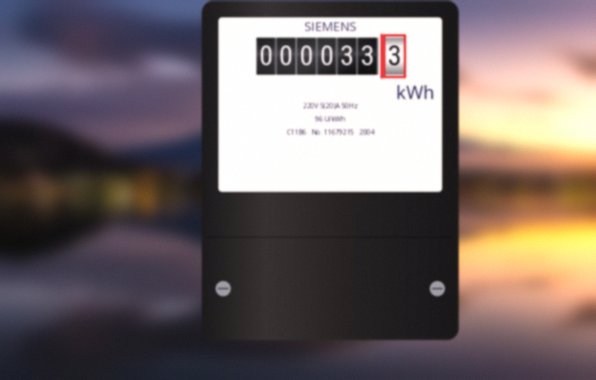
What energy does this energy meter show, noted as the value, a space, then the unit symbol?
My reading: 33.3 kWh
